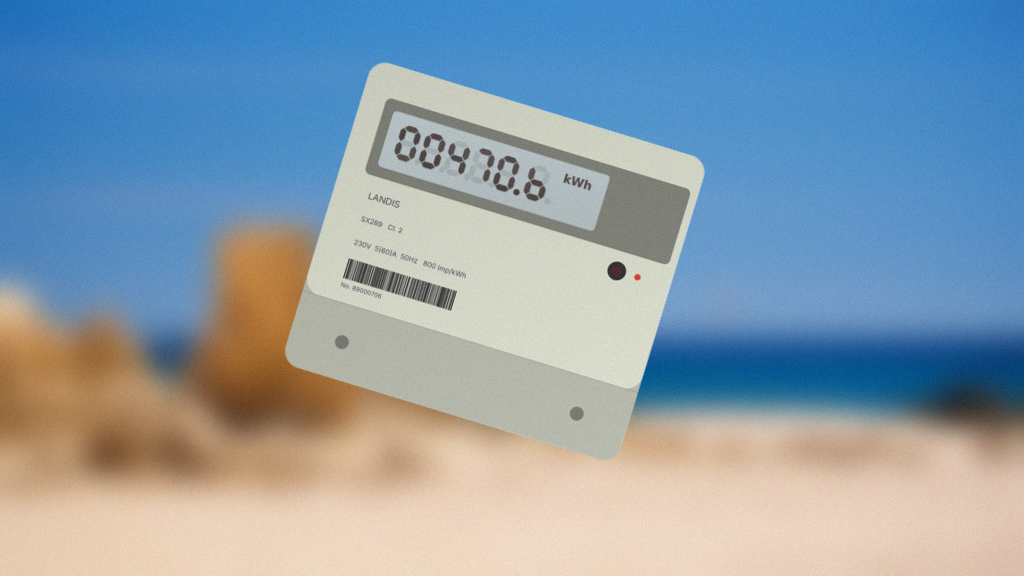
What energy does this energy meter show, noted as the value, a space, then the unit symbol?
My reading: 470.6 kWh
